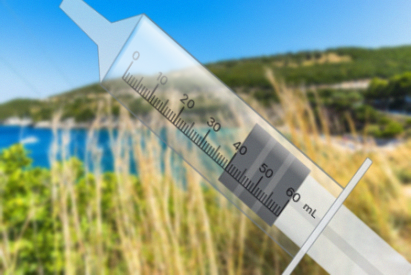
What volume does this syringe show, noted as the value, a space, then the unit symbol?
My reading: 40 mL
